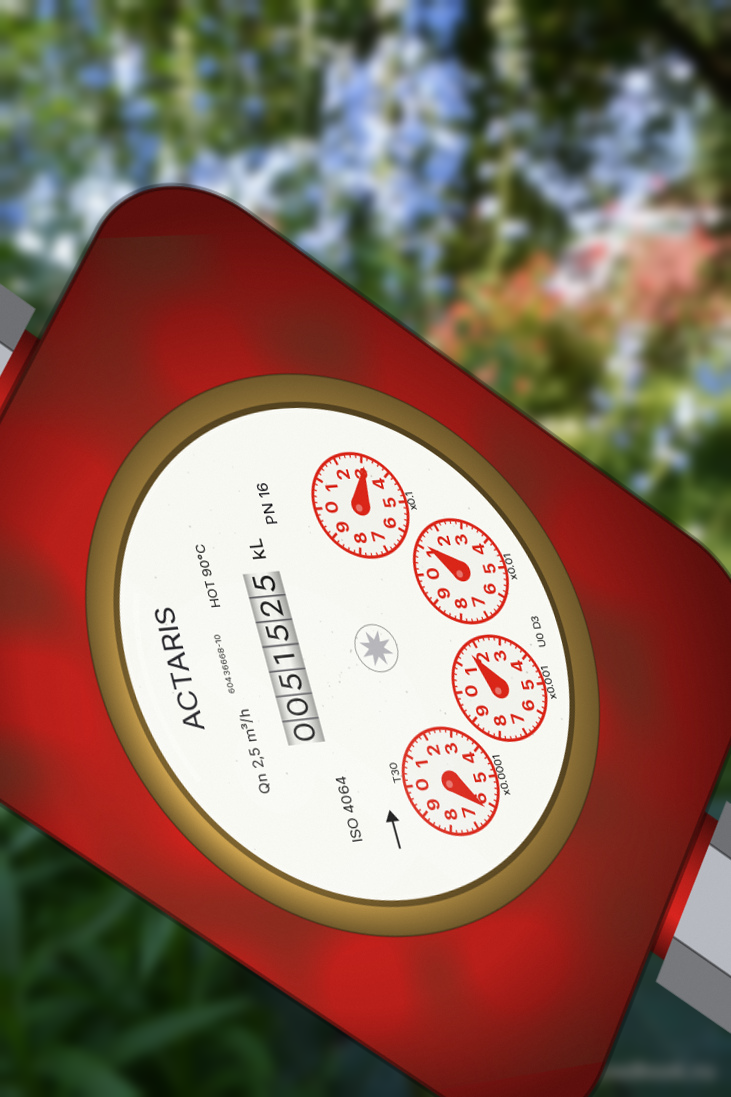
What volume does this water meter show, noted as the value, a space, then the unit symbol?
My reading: 51525.3116 kL
